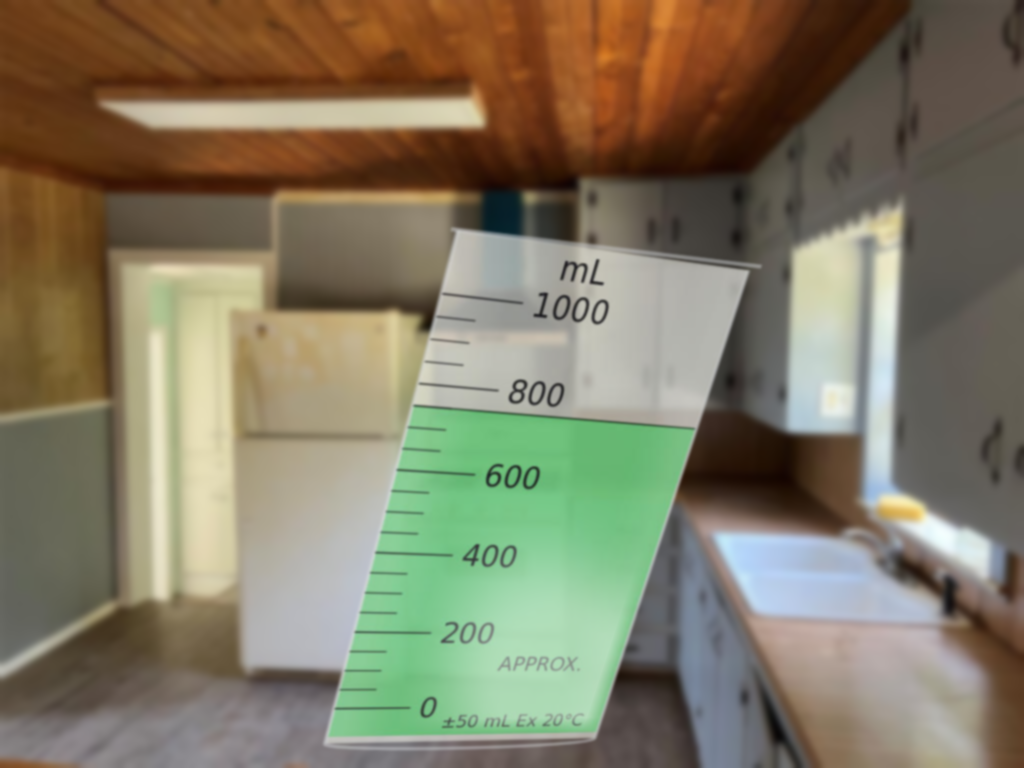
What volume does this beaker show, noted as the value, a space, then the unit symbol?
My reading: 750 mL
